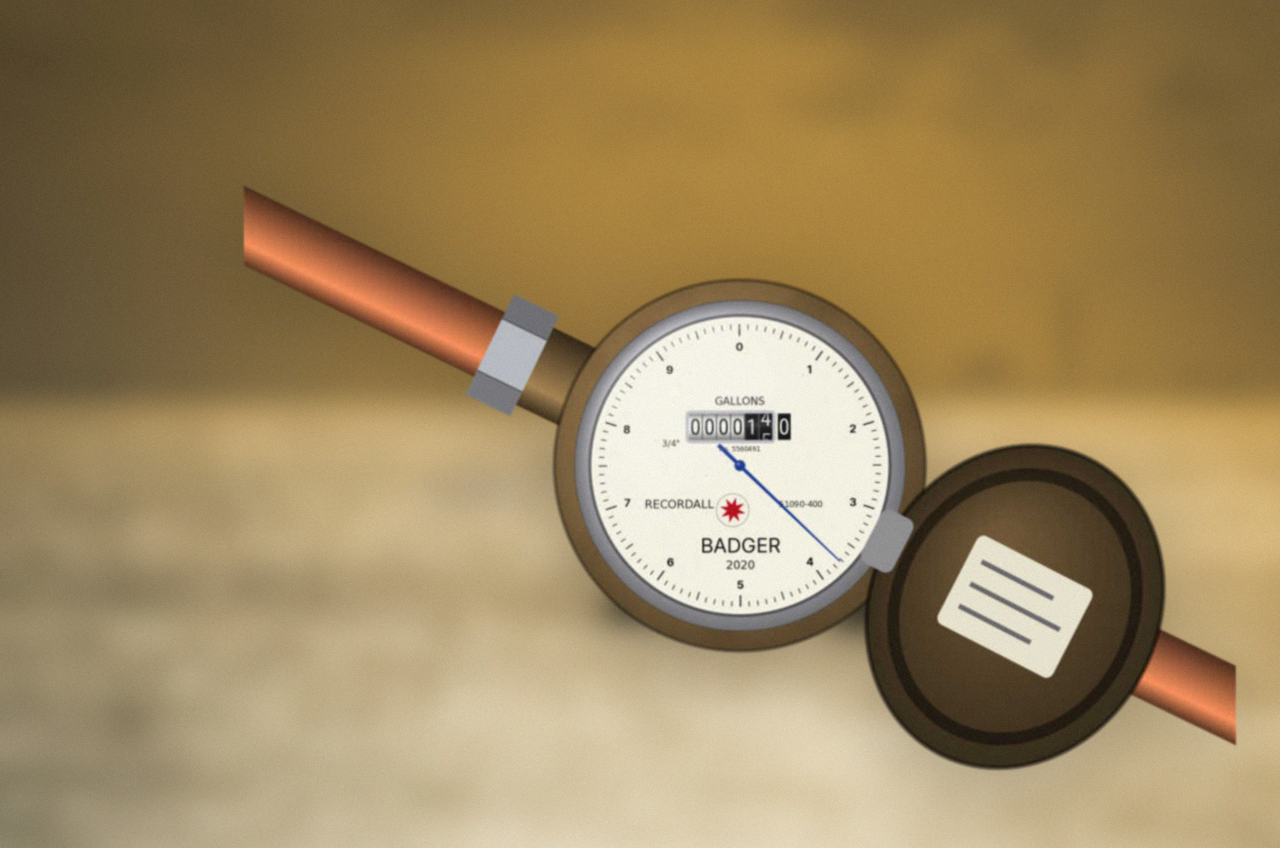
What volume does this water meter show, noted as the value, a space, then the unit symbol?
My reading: 143.7 gal
